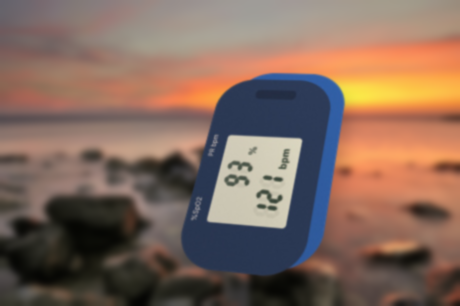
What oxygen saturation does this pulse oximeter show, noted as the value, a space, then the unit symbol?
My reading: 93 %
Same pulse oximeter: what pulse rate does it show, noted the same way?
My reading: 121 bpm
